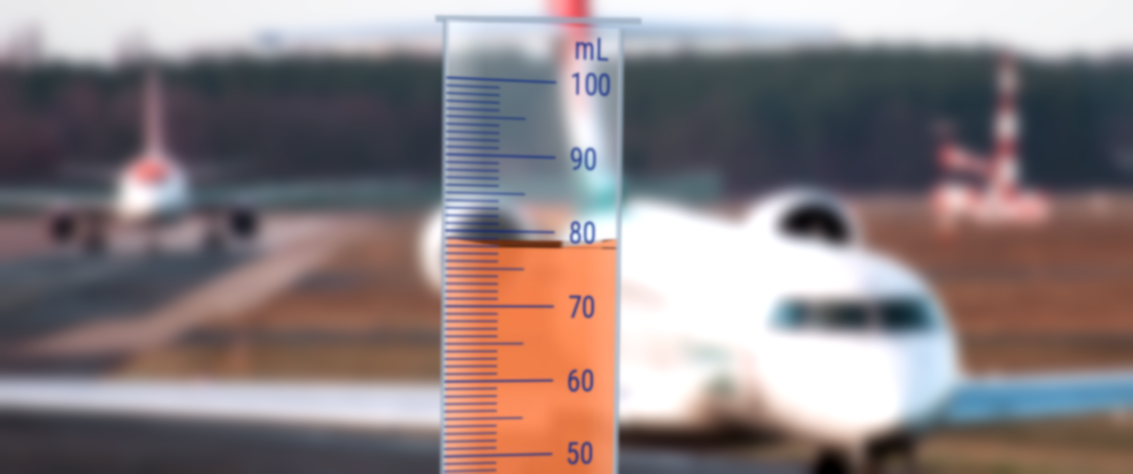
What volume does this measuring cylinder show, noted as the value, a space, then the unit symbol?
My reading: 78 mL
